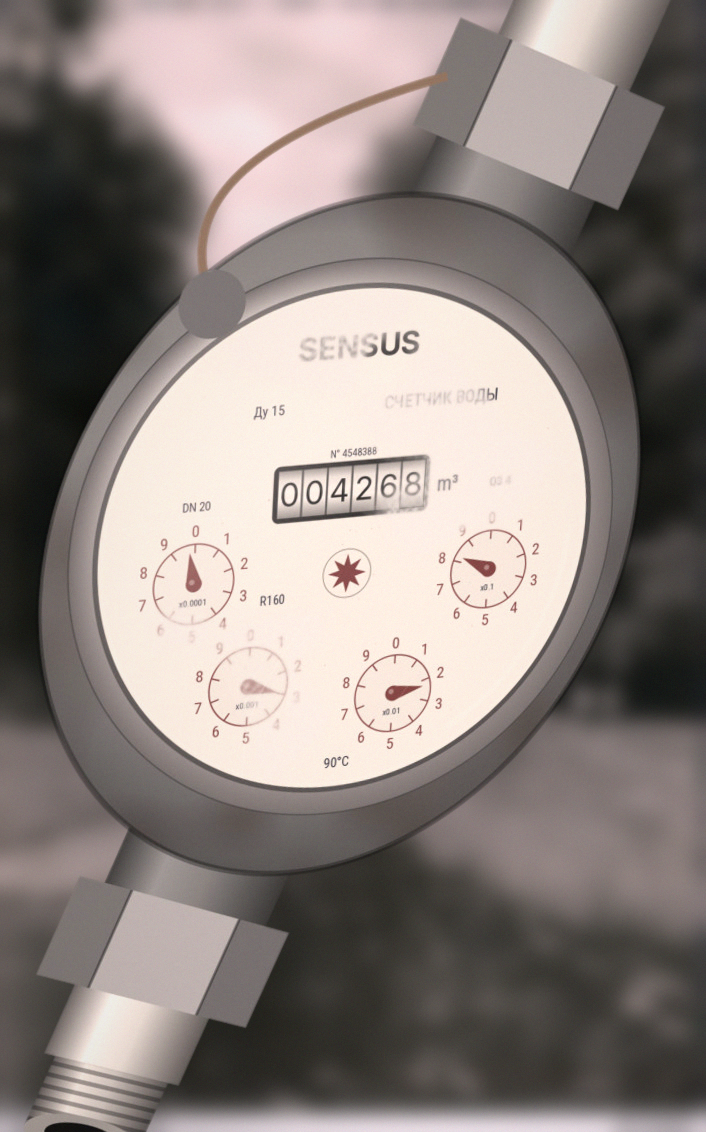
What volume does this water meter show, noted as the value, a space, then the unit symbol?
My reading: 4268.8229 m³
